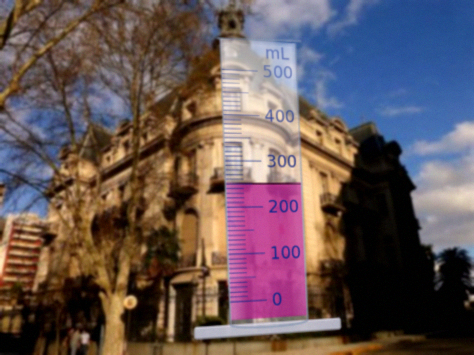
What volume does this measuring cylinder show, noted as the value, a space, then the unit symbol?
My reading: 250 mL
